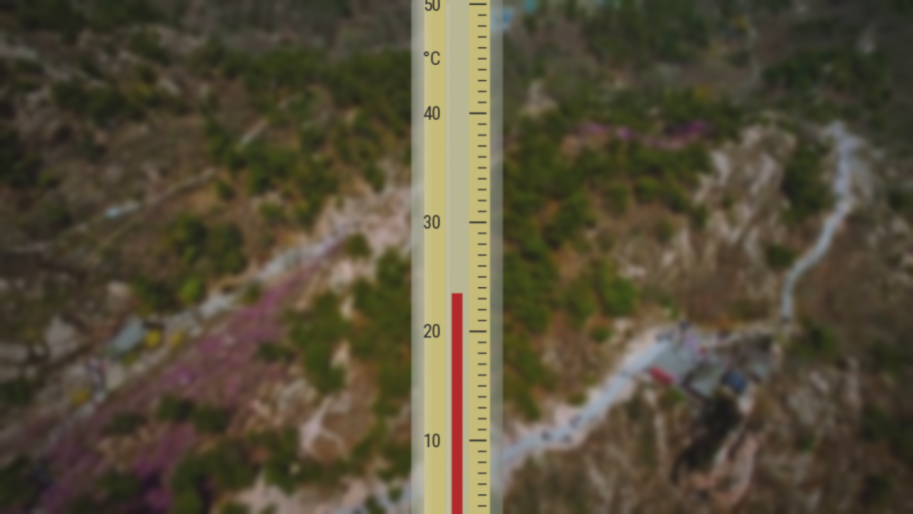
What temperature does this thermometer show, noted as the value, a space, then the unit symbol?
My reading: 23.5 °C
